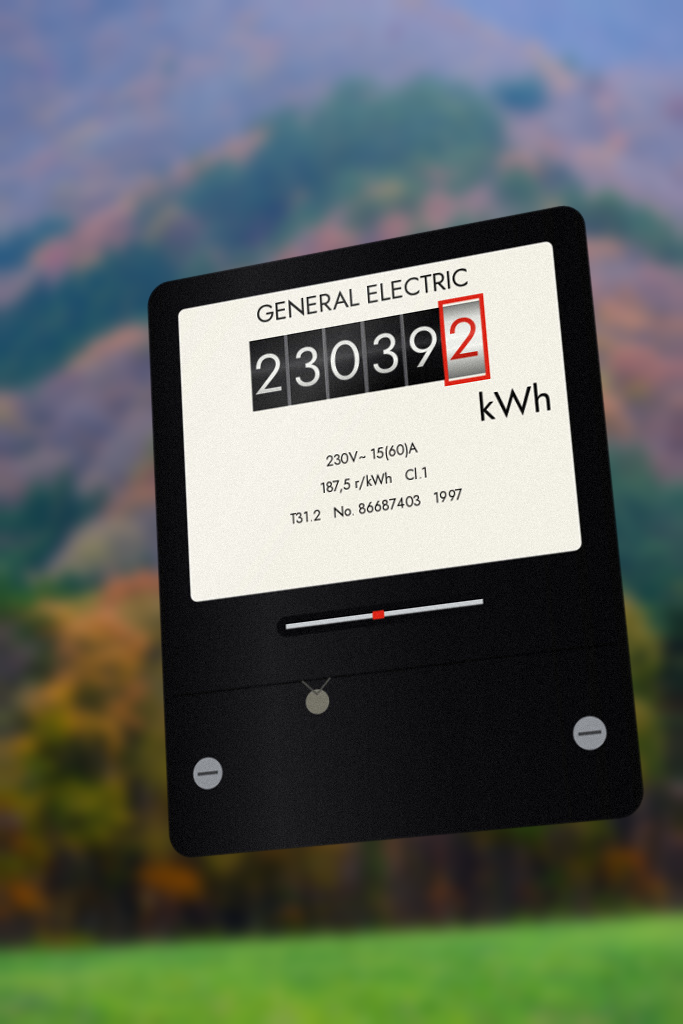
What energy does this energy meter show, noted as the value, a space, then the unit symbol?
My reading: 23039.2 kWh
